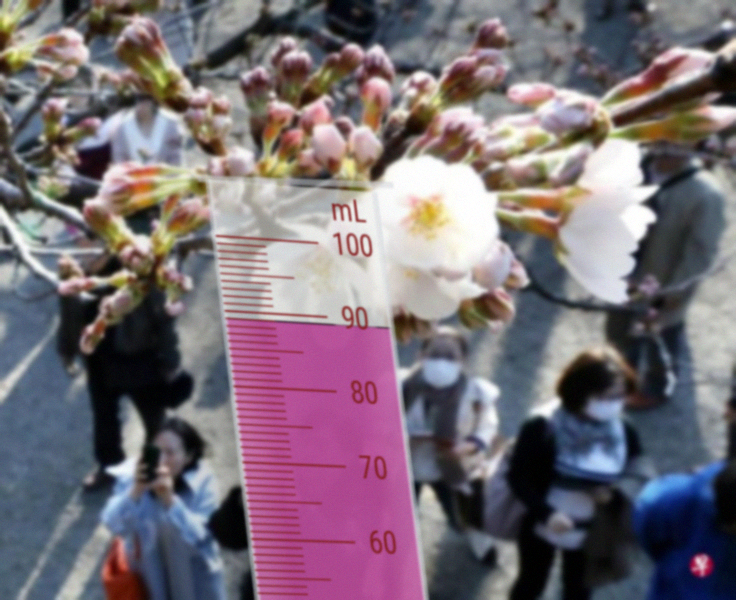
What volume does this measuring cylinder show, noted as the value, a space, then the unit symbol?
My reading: 89 mL
